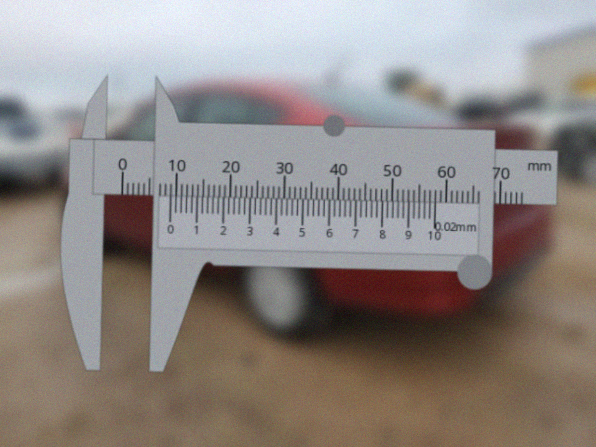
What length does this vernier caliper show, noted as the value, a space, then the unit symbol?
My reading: 9.0 mm
